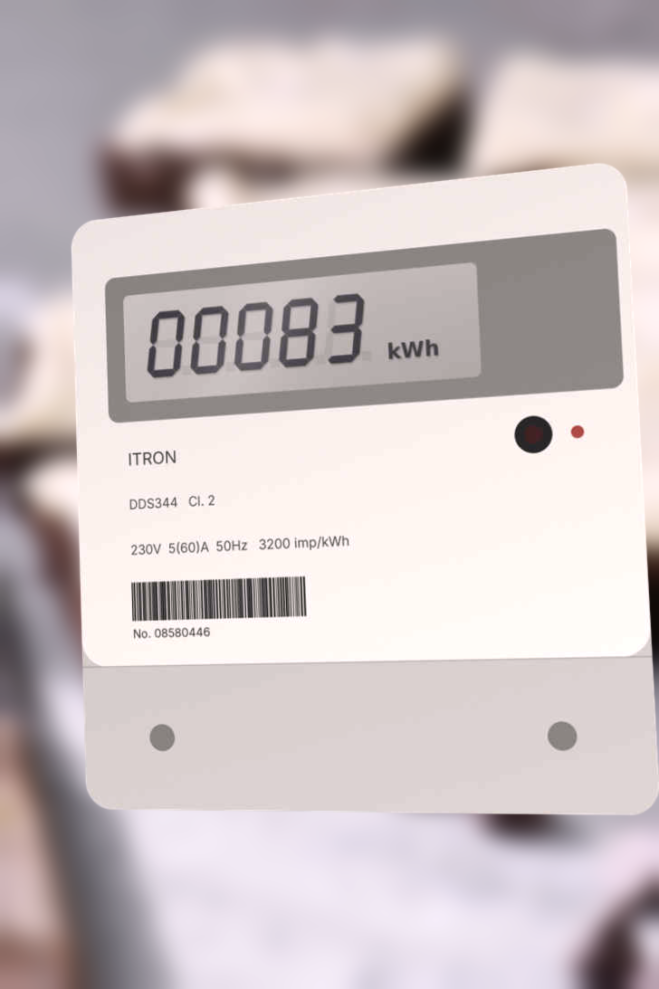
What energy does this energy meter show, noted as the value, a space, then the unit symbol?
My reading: 83 kWh
